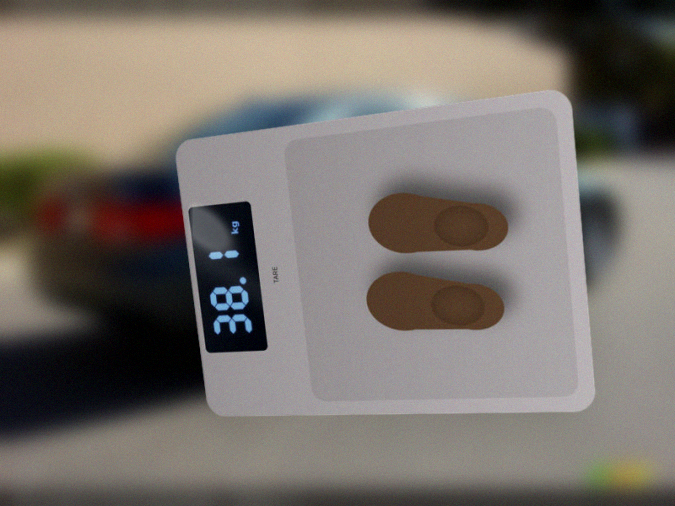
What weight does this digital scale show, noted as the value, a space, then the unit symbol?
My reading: 38.1 kg
